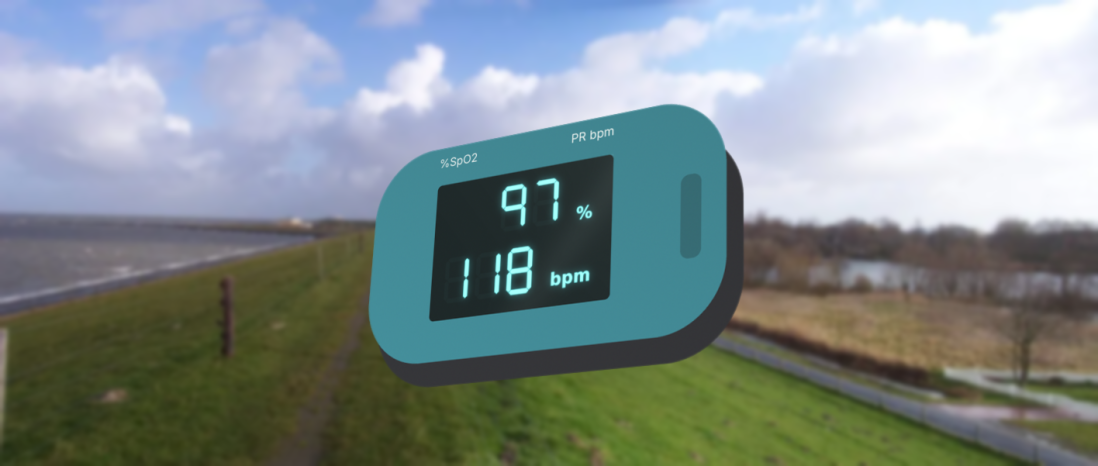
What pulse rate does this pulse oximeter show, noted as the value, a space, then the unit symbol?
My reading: 118 bpm
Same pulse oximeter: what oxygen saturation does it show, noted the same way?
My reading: 97 %
